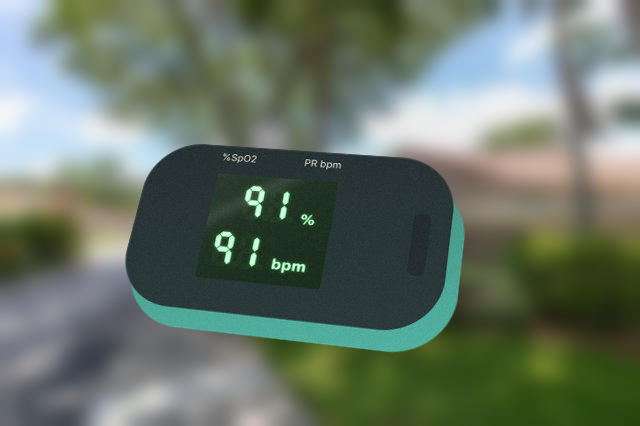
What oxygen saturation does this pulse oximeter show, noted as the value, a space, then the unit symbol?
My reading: 91 %
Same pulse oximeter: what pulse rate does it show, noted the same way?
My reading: 91 bpm
